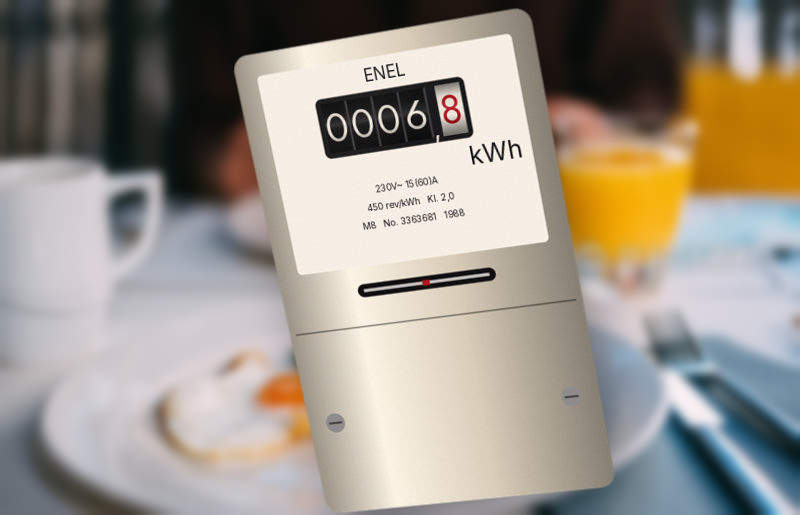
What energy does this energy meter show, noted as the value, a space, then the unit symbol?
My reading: 6.8 kWh
